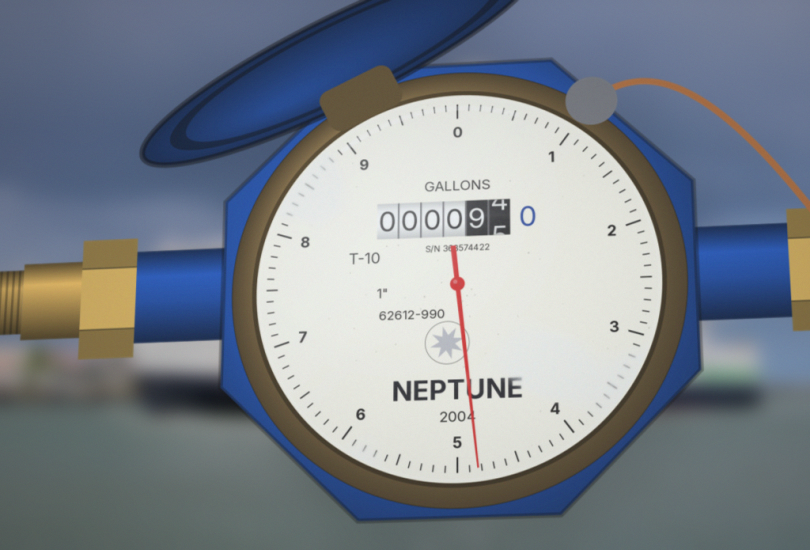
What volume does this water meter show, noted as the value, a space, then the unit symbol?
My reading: 944.8 gal
